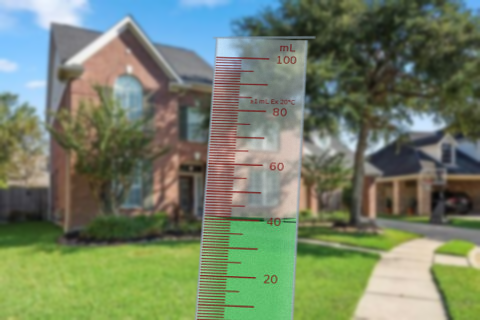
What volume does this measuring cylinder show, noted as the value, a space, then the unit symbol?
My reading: 40 mL
